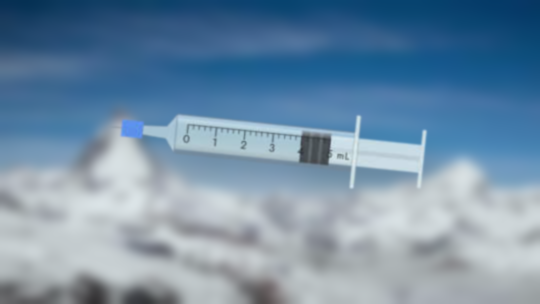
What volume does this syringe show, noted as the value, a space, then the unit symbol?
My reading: 4 mL
